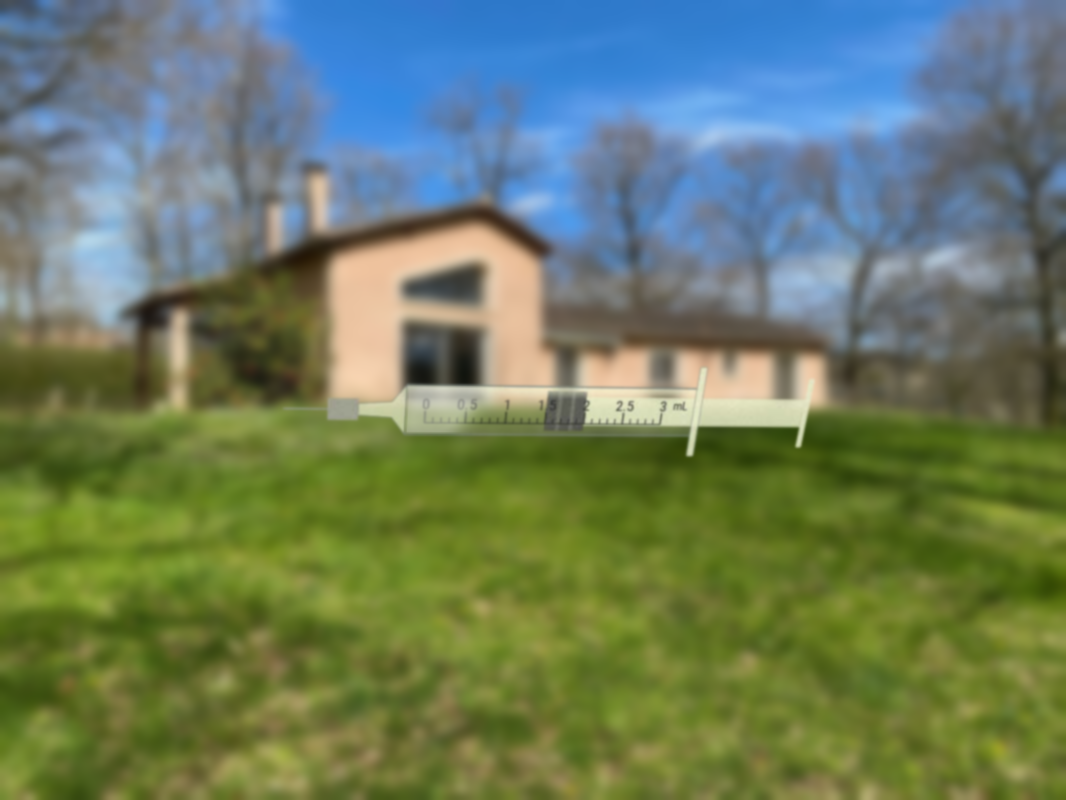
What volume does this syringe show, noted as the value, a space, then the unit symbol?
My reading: 1.5 mL
